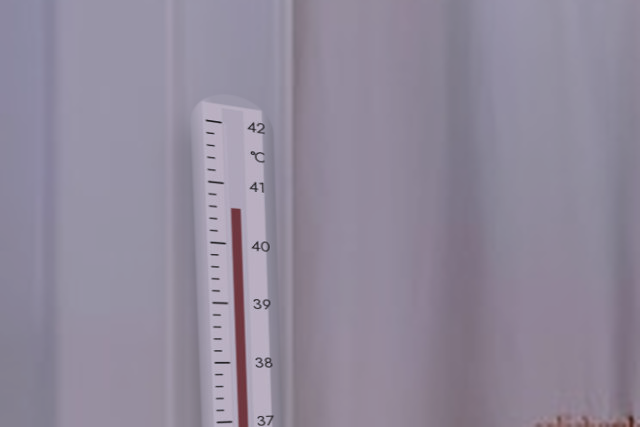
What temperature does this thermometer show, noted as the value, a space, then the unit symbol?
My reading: 40.6 °C
